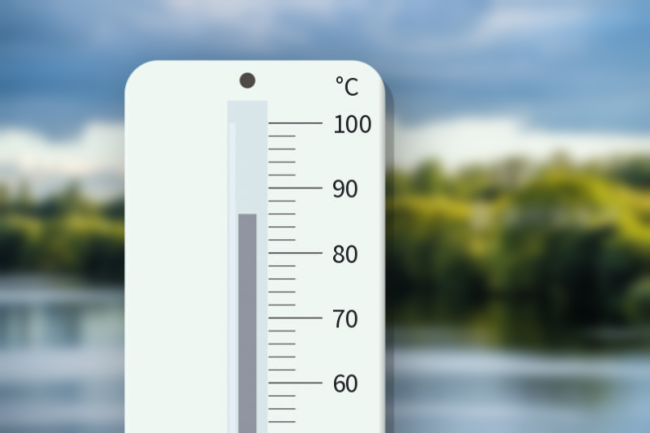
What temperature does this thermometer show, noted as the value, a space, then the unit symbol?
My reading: 86 °C
